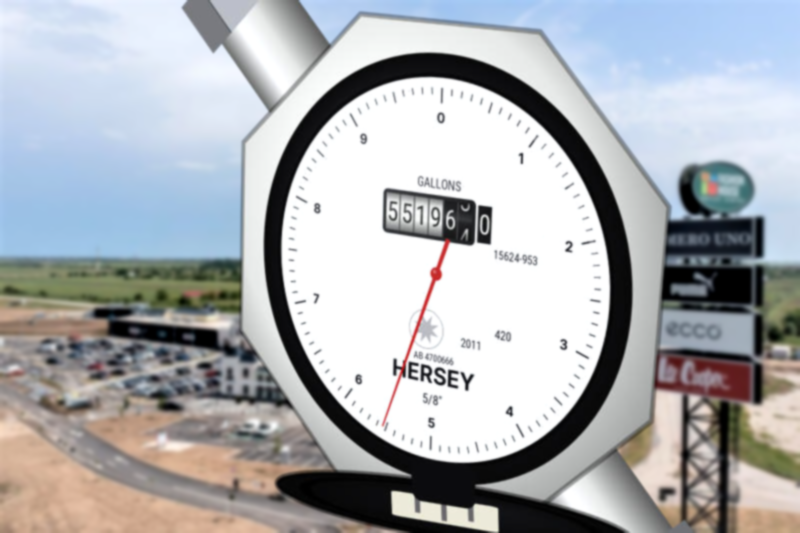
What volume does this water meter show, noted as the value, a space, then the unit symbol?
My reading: 5519635.5 gal
